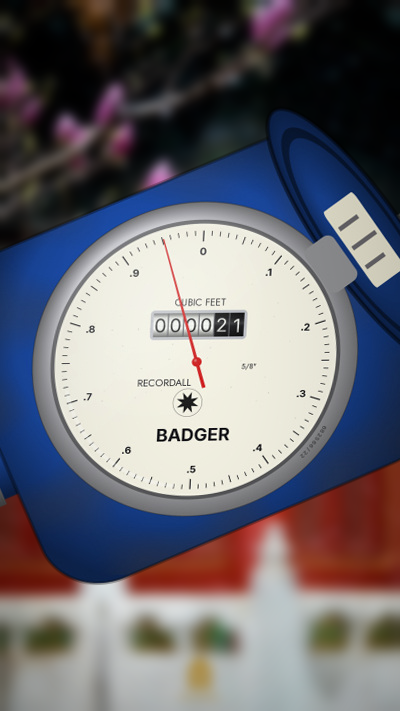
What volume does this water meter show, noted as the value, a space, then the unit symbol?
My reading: 20.95 ft³
